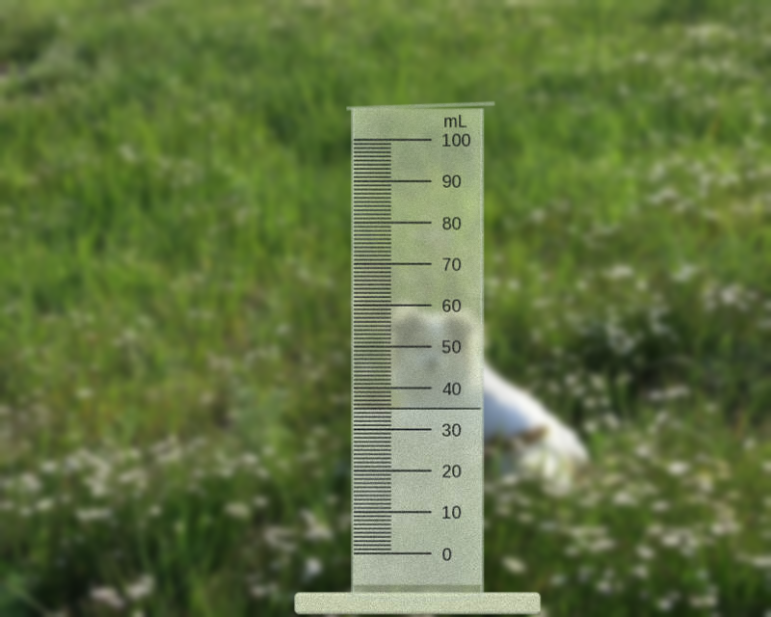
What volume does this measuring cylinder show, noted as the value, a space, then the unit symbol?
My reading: 35 mL
